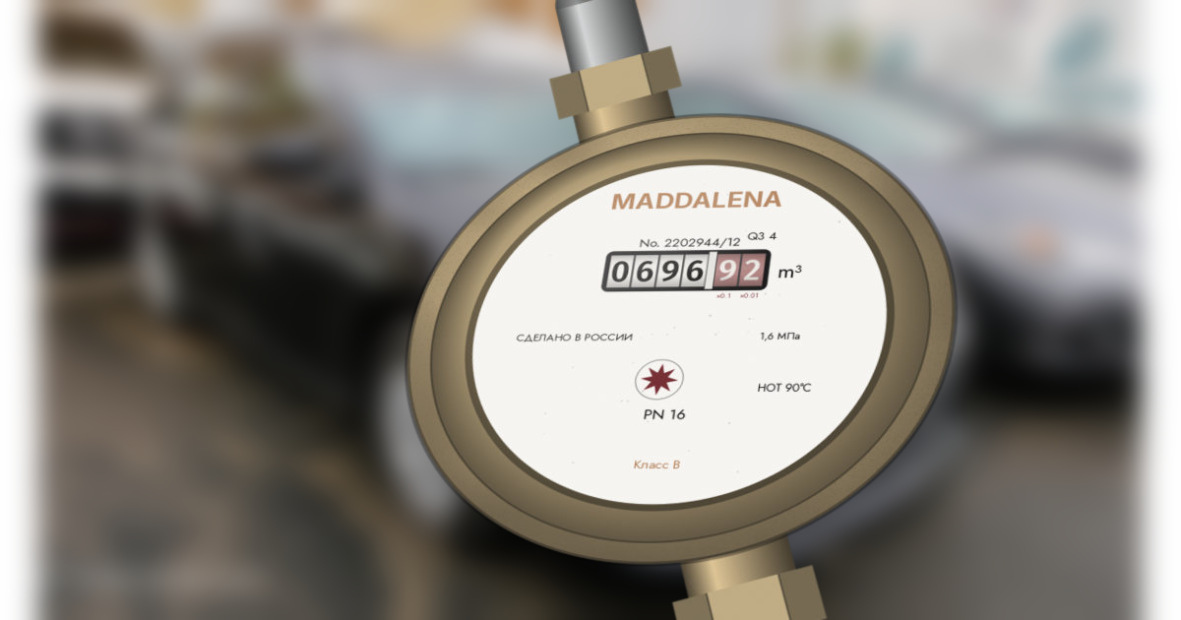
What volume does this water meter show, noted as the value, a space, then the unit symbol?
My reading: 696.92 m³
